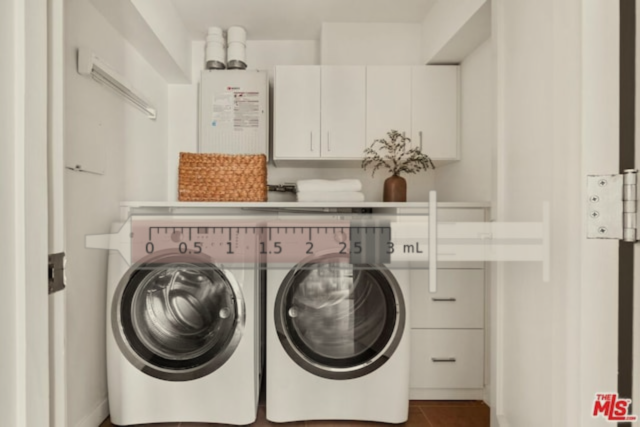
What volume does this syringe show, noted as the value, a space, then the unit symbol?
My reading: 2.5 mL
